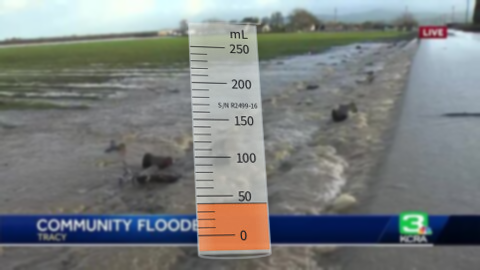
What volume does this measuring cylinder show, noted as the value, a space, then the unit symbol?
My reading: 40 mL
